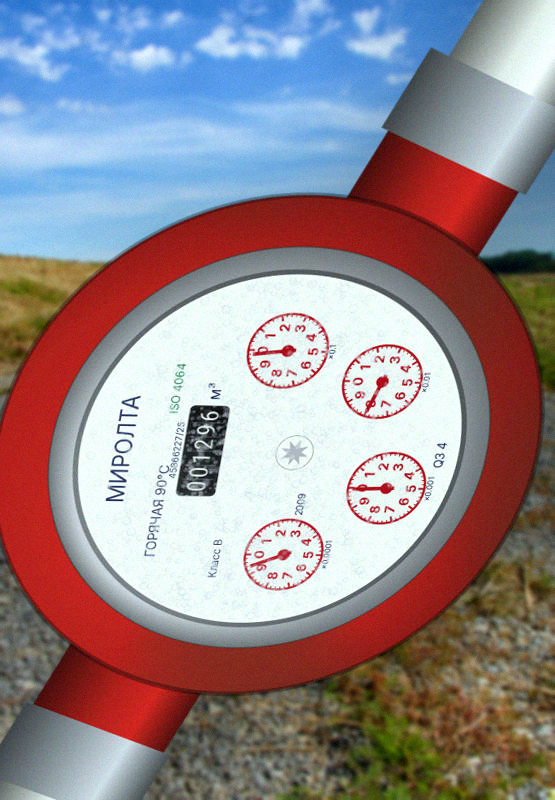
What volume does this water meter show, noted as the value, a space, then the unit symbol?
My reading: 1295.9799 m³
